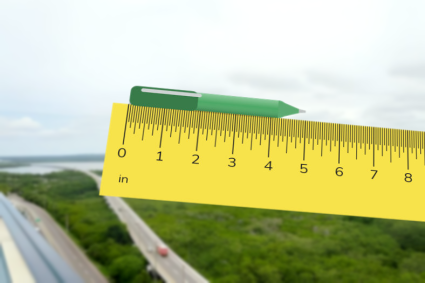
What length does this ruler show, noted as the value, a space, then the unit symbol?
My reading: 5 in
